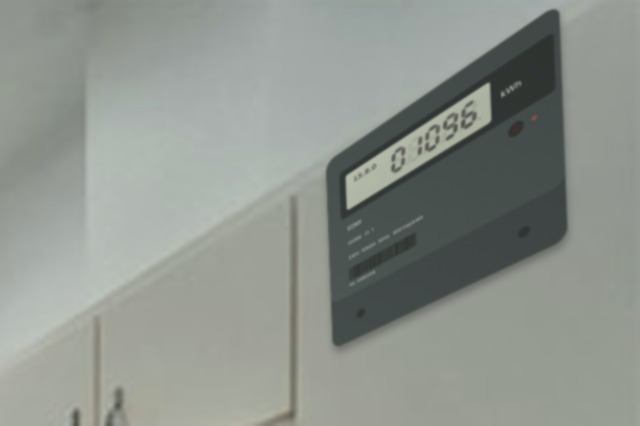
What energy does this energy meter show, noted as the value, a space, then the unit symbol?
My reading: 1096 kWh
